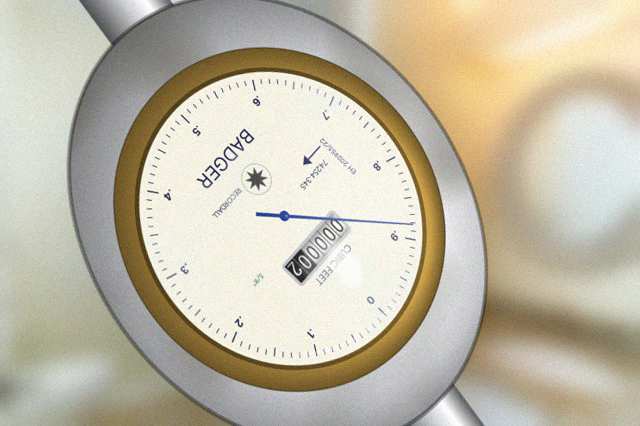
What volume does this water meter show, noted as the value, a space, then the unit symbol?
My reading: 1.88 ft³
